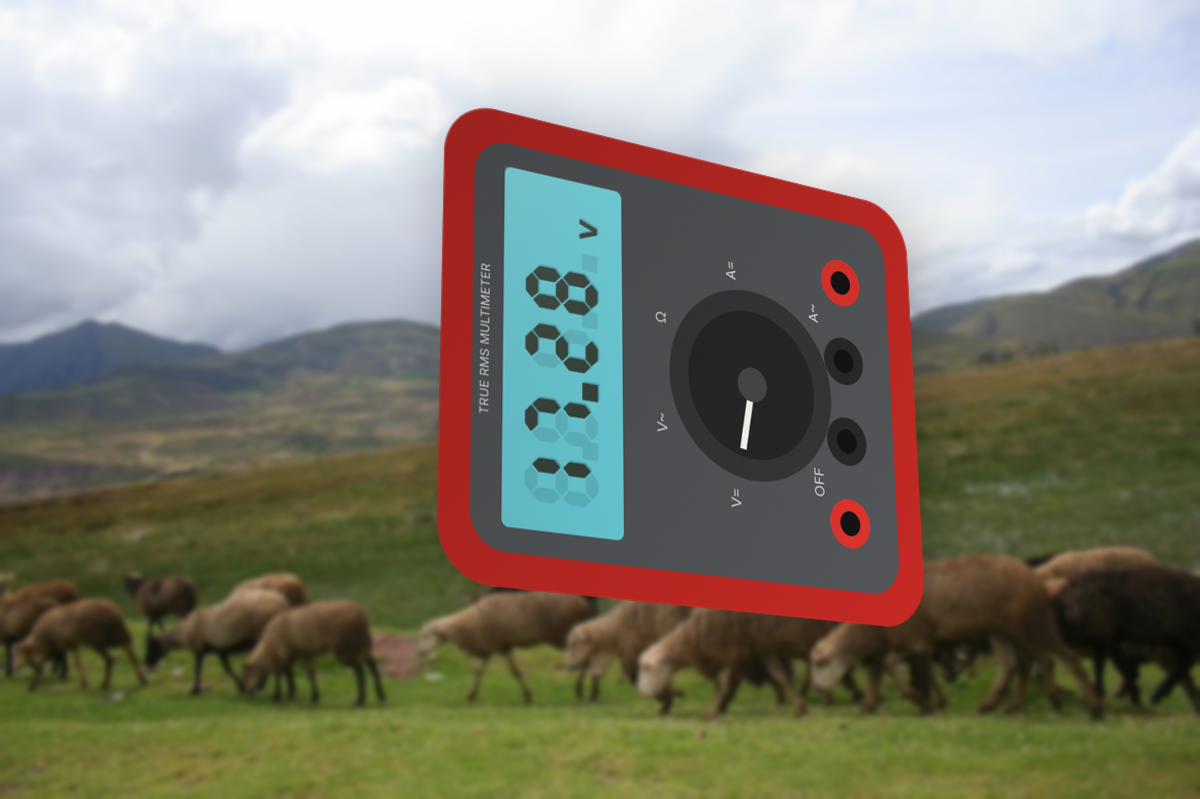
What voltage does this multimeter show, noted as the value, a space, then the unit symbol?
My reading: 17.28 V
